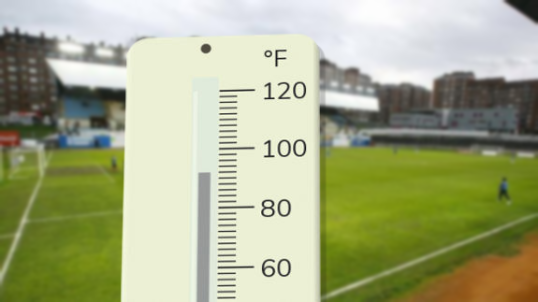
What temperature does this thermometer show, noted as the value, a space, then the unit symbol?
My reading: 92 °F
